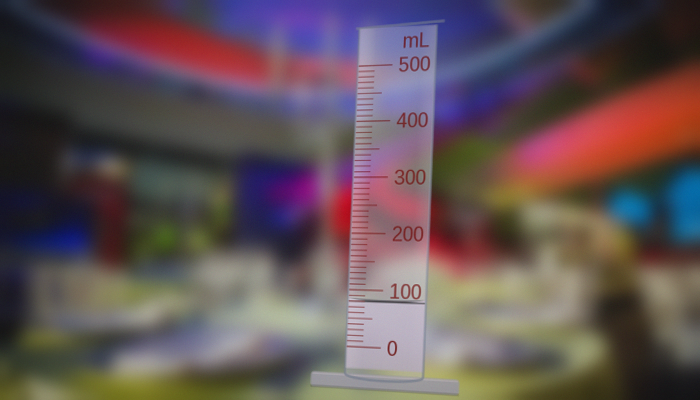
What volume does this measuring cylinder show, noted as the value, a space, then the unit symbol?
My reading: 80 mL
